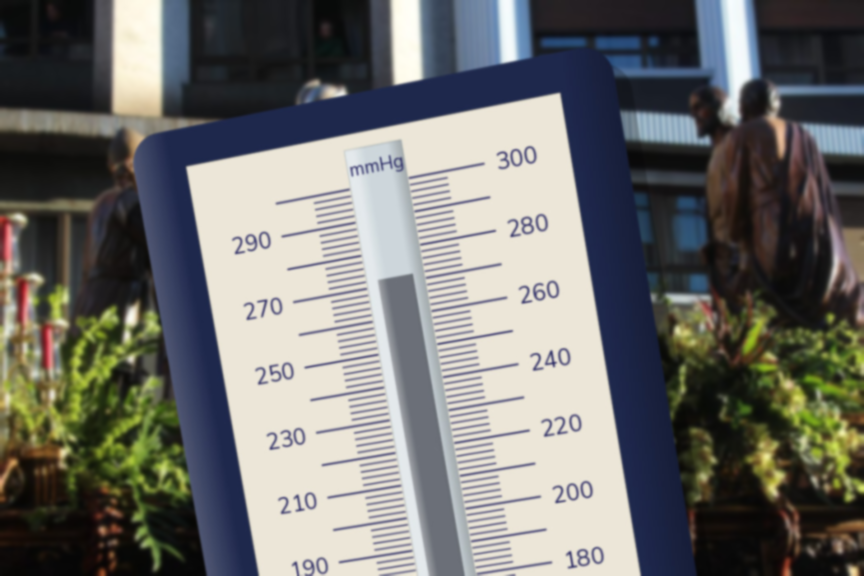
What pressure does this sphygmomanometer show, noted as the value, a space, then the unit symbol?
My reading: 272 mmHg
